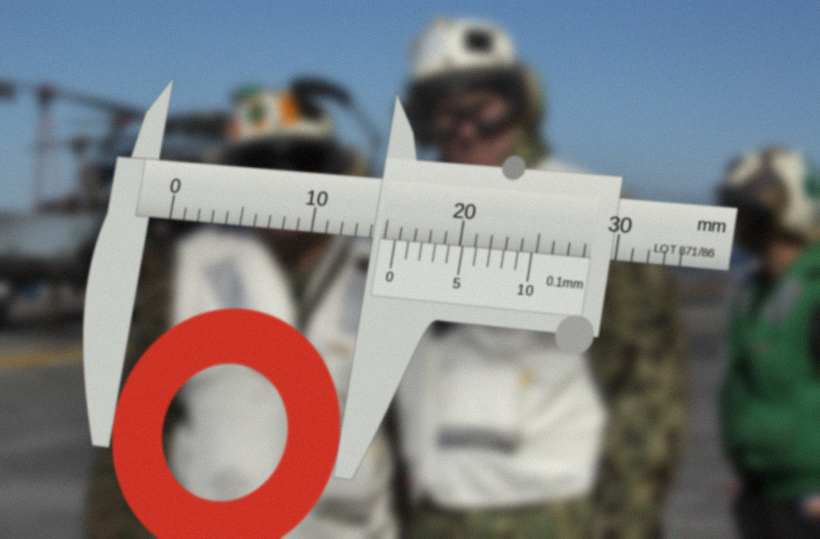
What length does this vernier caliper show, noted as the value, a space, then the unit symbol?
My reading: 15.7 mm
